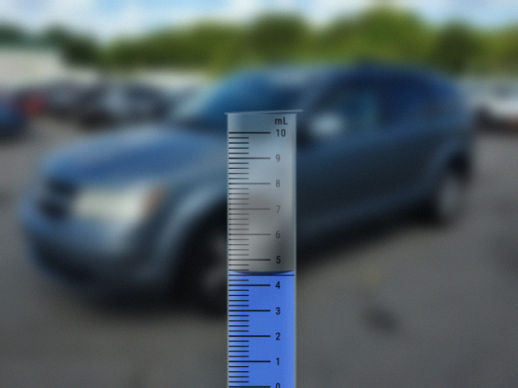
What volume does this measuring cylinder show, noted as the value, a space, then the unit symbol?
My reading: 4.4 mL
